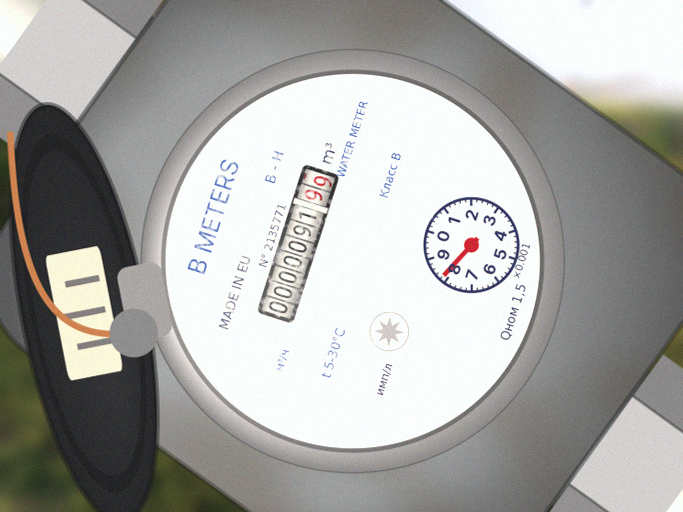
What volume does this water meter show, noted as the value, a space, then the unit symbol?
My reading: 91.988 m³
